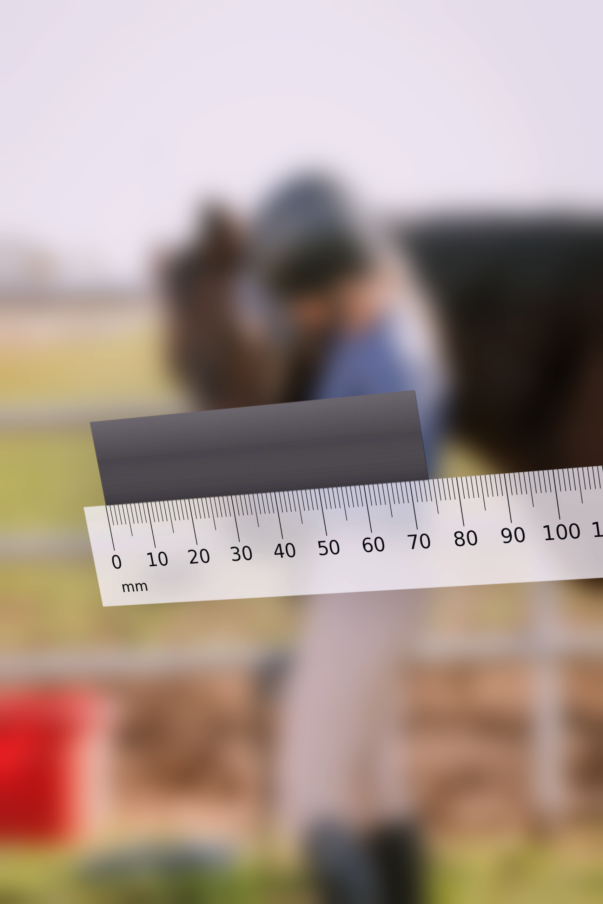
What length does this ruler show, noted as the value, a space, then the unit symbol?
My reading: 74 mm
